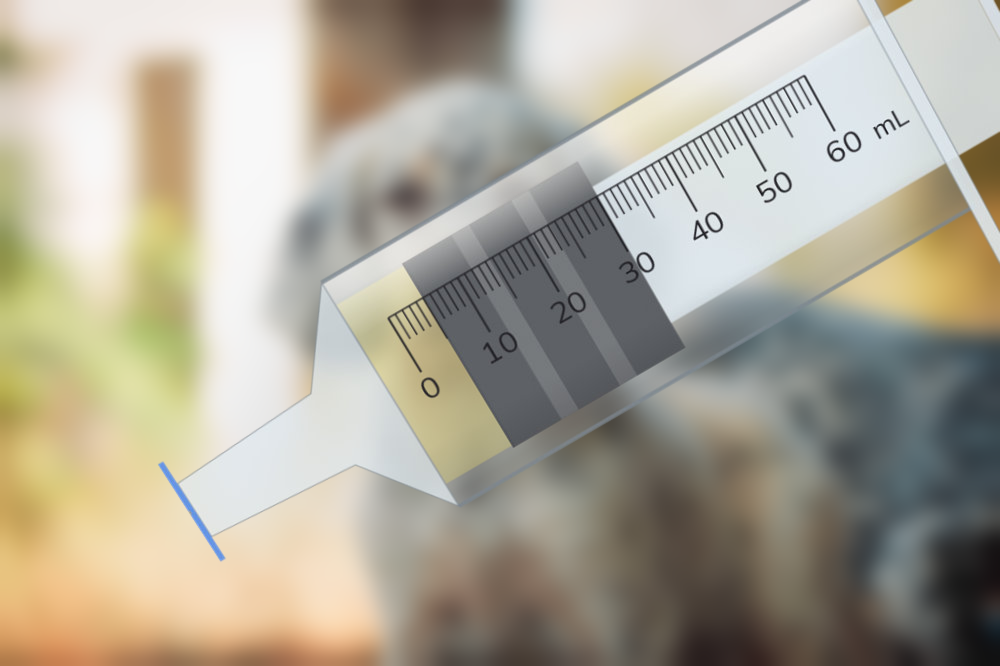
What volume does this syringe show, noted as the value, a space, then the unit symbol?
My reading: 5 mL
